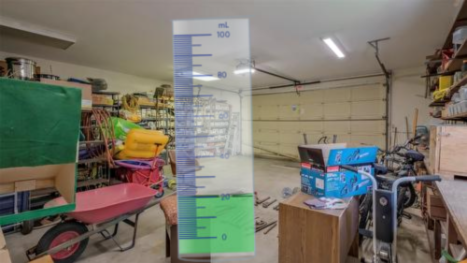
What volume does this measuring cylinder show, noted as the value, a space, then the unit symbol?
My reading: 20 mL
